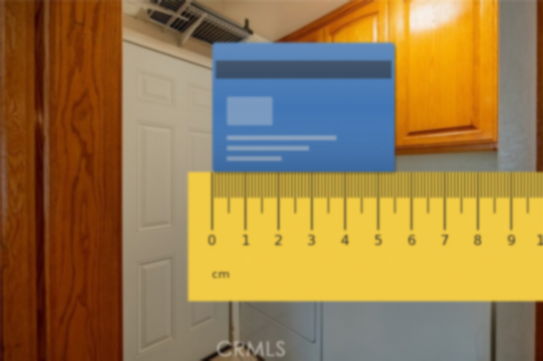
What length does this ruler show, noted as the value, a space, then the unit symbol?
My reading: 5.5 cm
